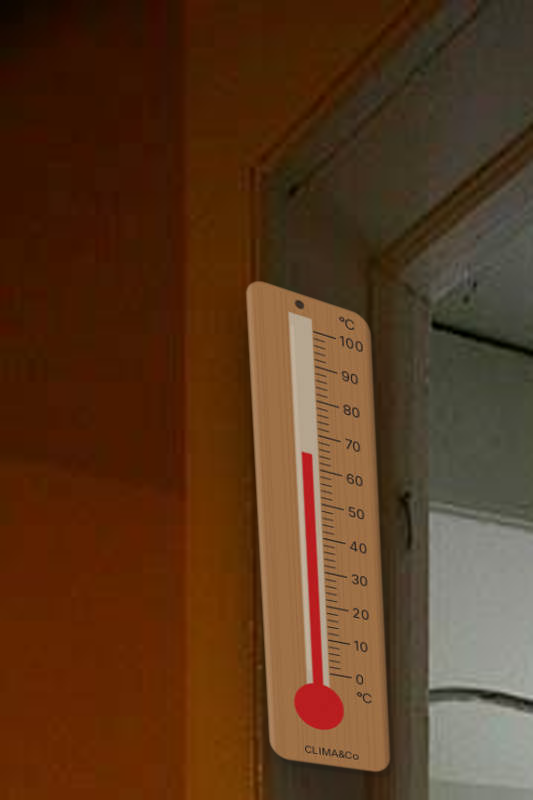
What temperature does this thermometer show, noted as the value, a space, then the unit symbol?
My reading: 64 °C
